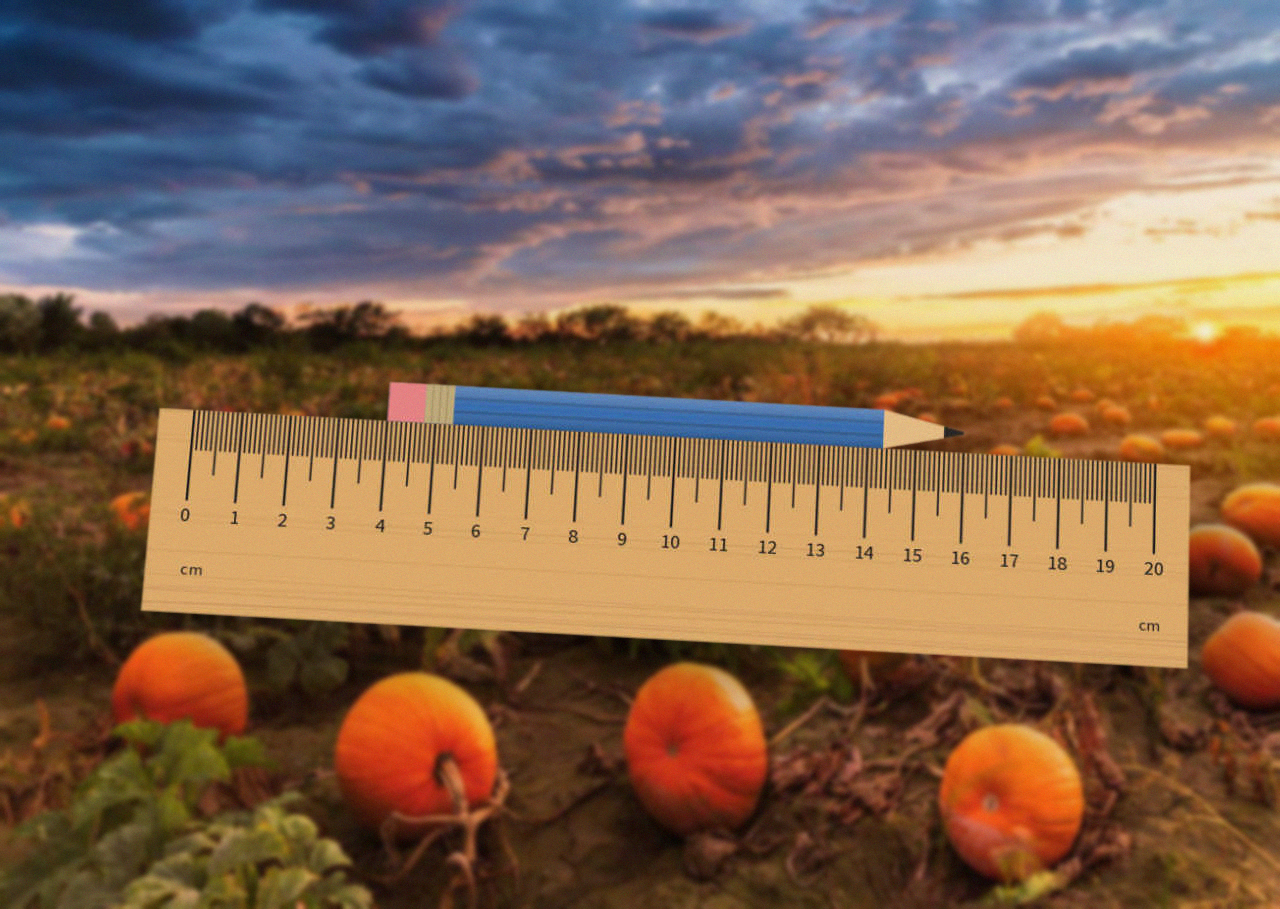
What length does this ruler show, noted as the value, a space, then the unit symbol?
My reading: 12 cm
